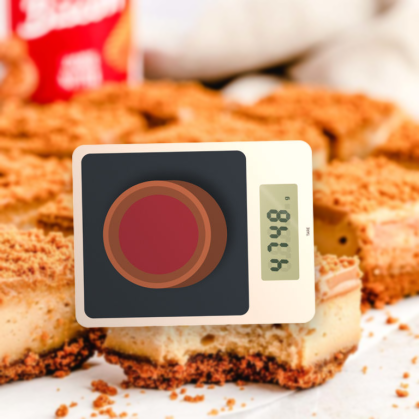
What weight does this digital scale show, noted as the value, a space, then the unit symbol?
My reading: 4748 g
